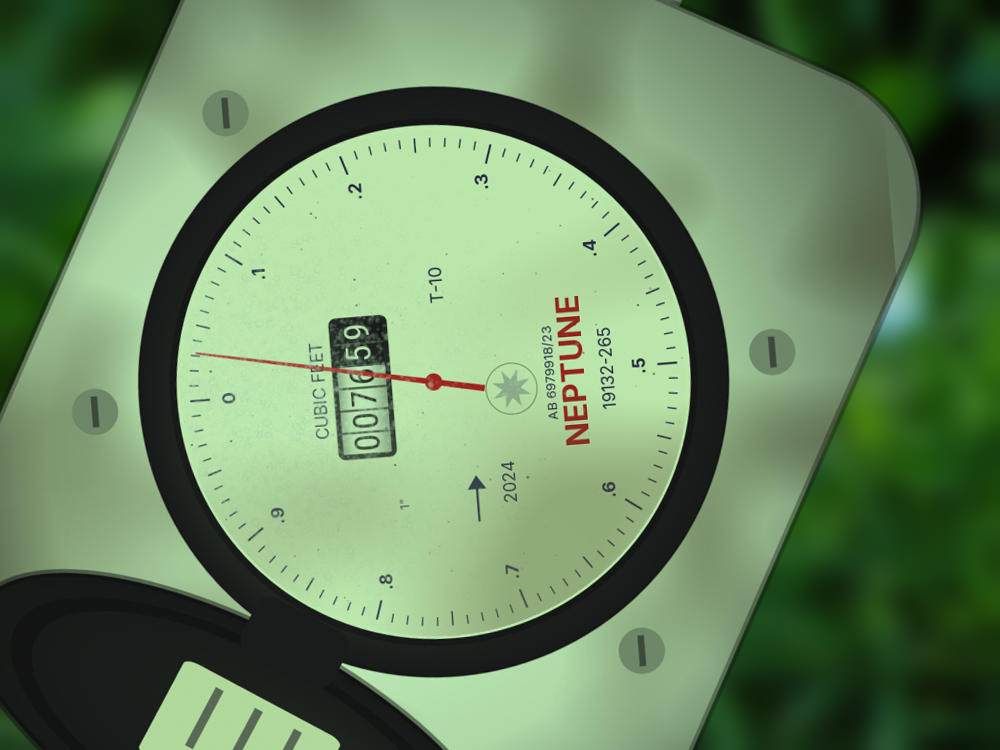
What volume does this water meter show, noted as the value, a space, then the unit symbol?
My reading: 7659.03 ft³
